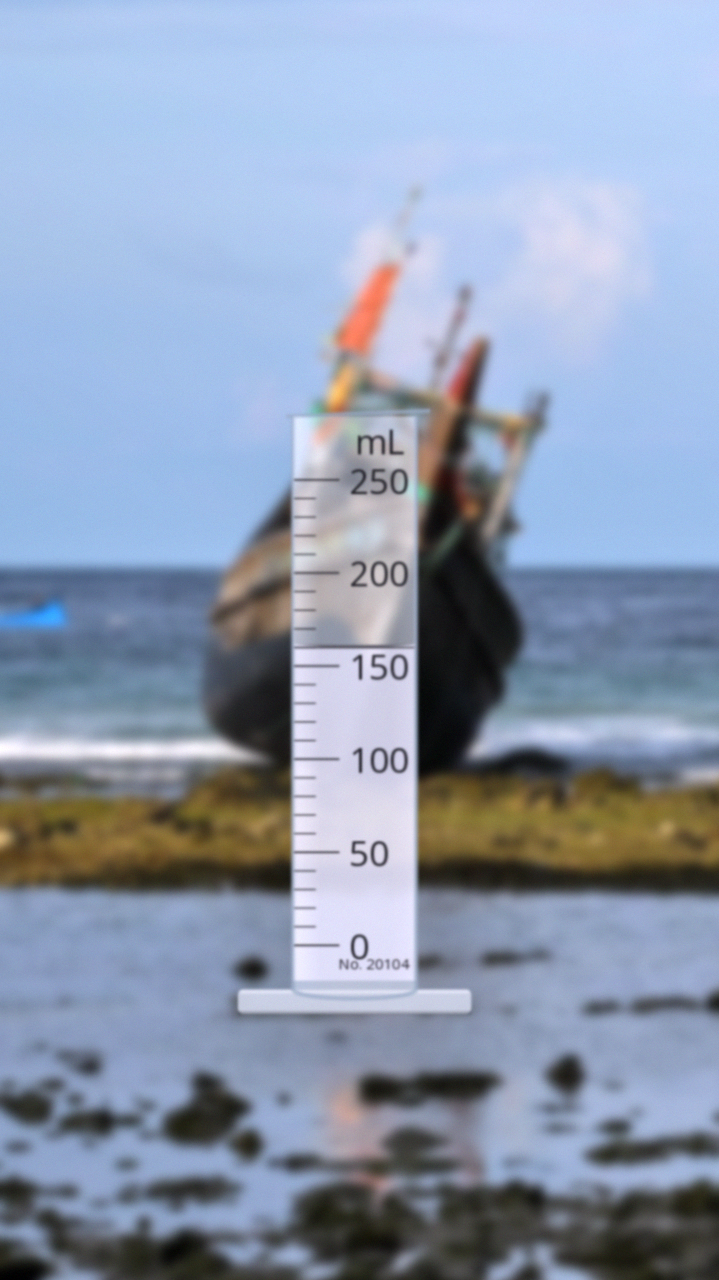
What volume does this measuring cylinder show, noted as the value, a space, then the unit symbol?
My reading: 160 mL
